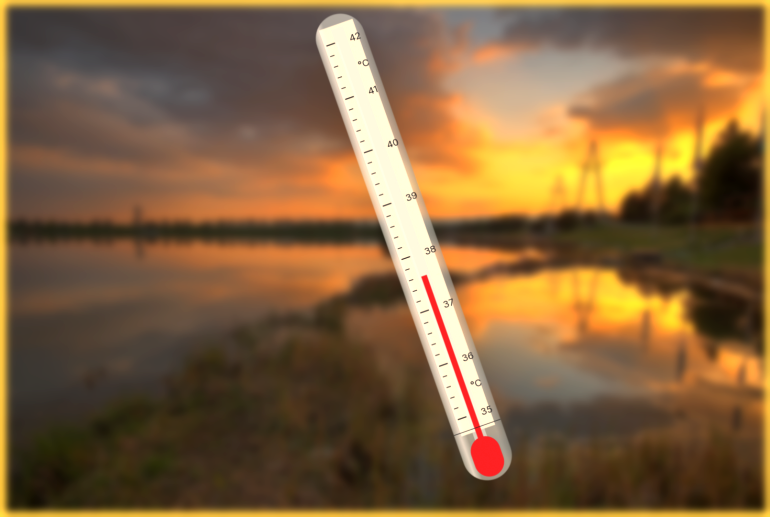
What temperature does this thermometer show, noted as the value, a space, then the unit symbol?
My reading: 37.6 °C
